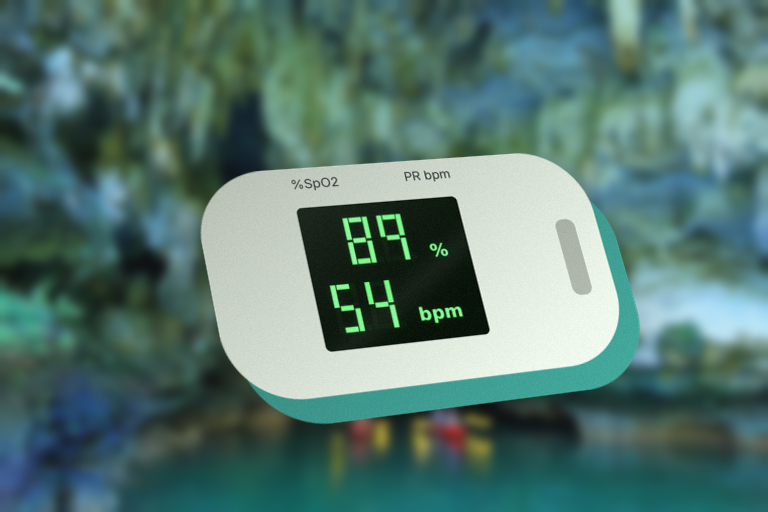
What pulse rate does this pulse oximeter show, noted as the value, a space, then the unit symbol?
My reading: 54 bpm
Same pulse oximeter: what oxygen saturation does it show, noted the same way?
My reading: 89 %
